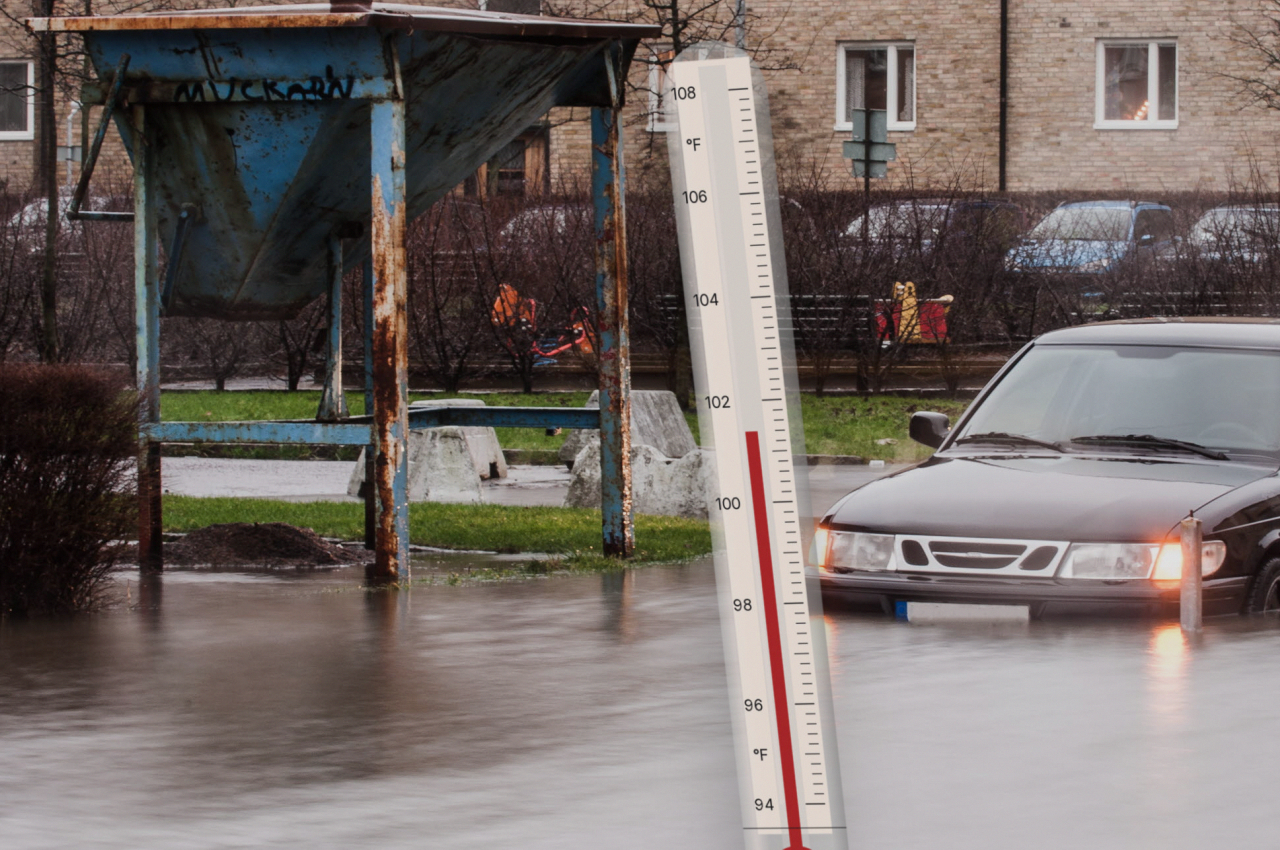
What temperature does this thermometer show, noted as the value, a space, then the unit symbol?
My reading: 101.4 °F
